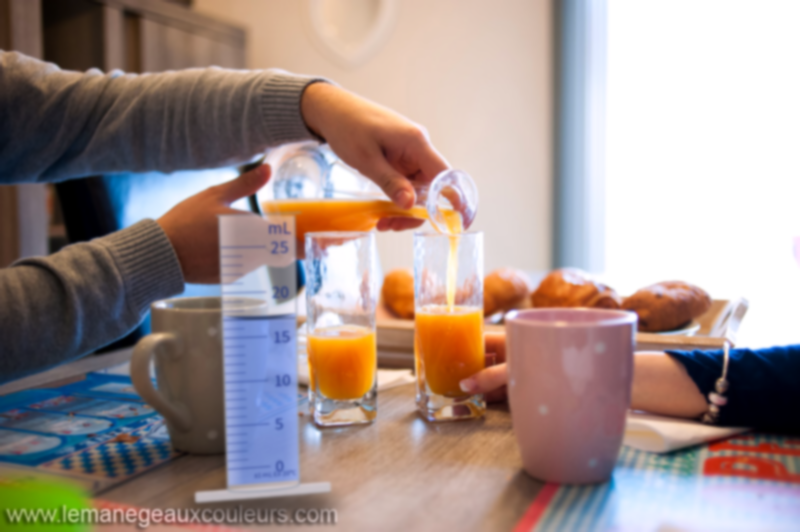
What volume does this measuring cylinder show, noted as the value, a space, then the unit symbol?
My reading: 17 mL
